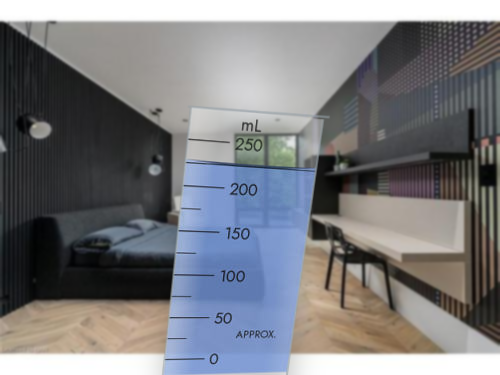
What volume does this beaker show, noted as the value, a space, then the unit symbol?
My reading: 225 mL
